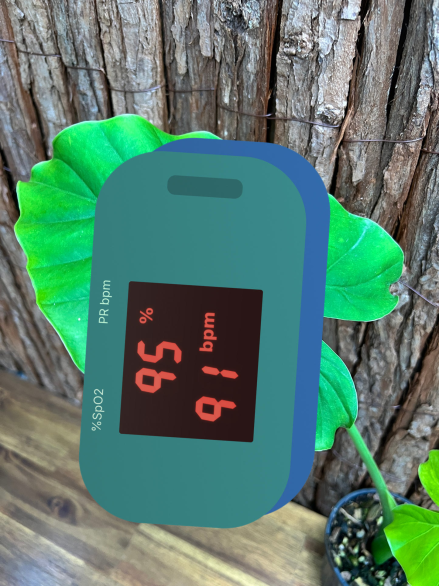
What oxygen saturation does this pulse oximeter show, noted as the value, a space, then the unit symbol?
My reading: 95 %
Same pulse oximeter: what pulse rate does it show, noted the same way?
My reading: 91 bpm
